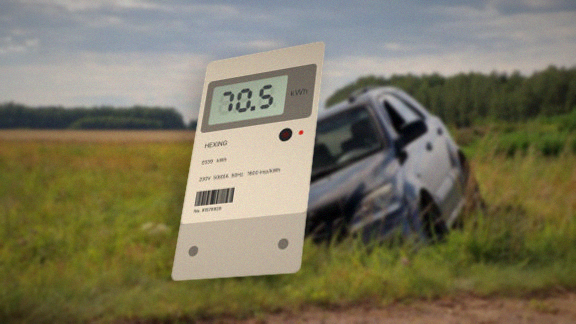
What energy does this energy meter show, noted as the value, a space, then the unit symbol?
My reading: 70.5 kWh
